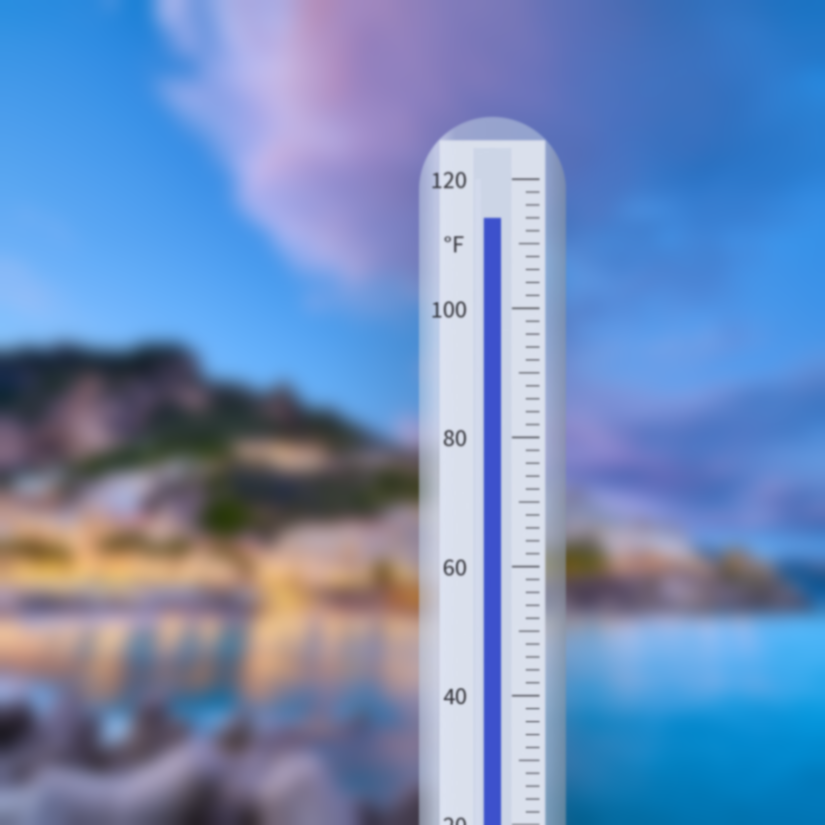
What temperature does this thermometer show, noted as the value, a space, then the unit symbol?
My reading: 114 °F
